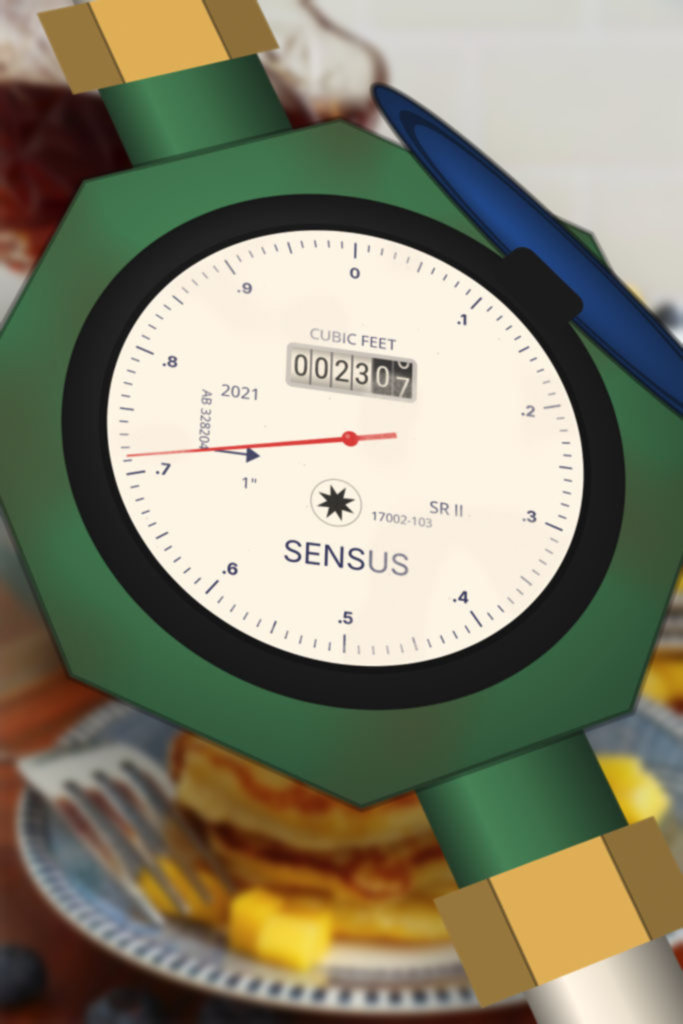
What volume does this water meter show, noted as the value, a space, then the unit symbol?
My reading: 2306.71 ft³
